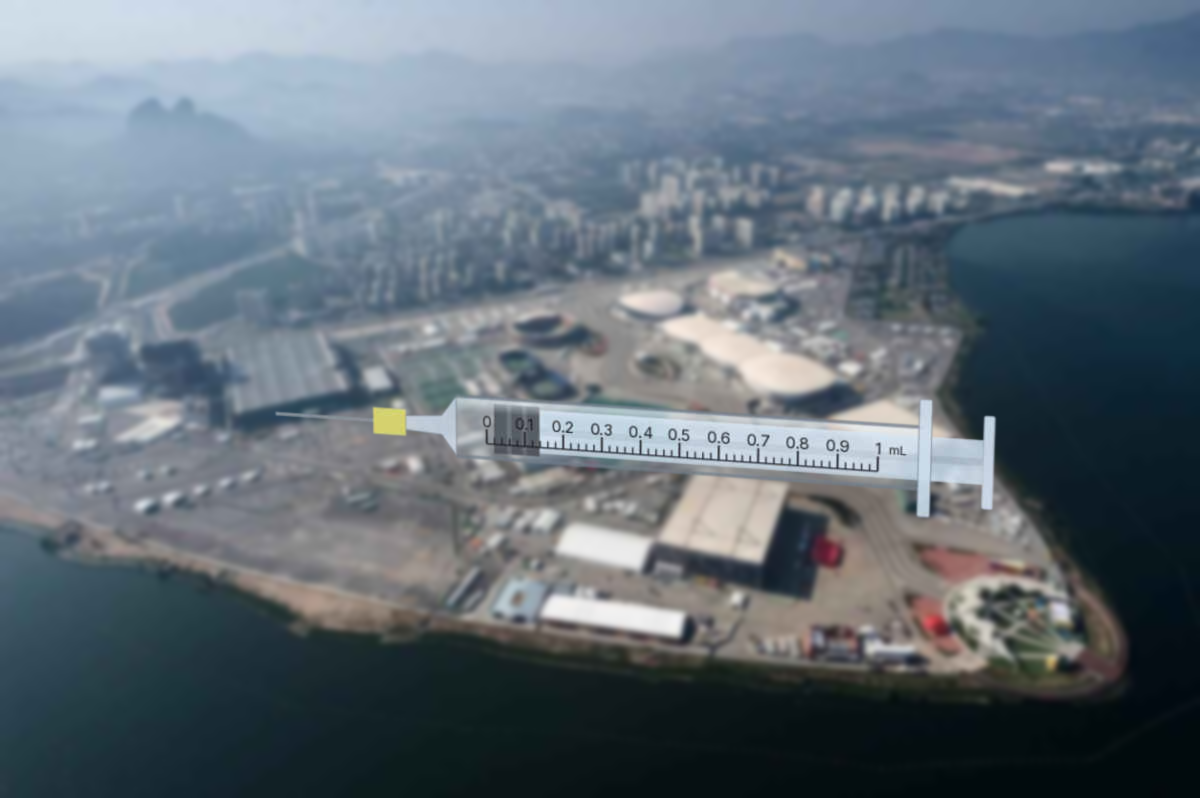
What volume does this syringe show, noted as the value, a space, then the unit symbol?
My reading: 0.02 mL
